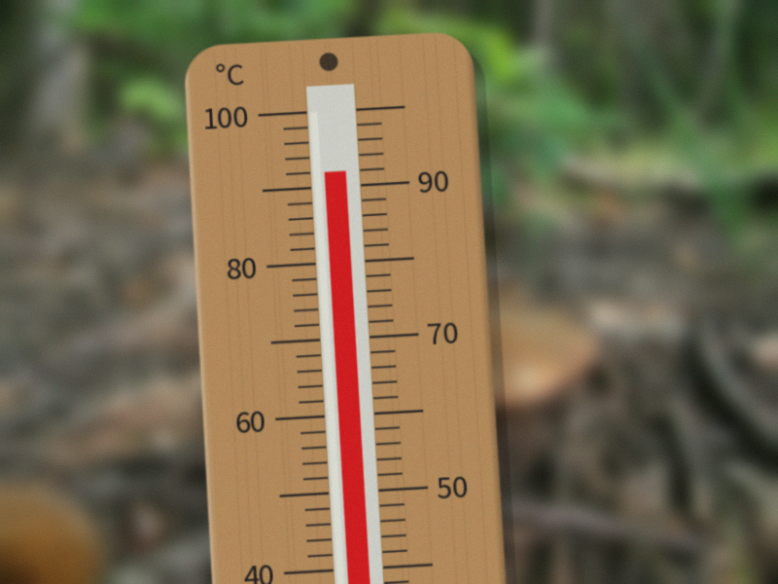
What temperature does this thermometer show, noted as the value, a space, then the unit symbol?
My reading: 92 °C
